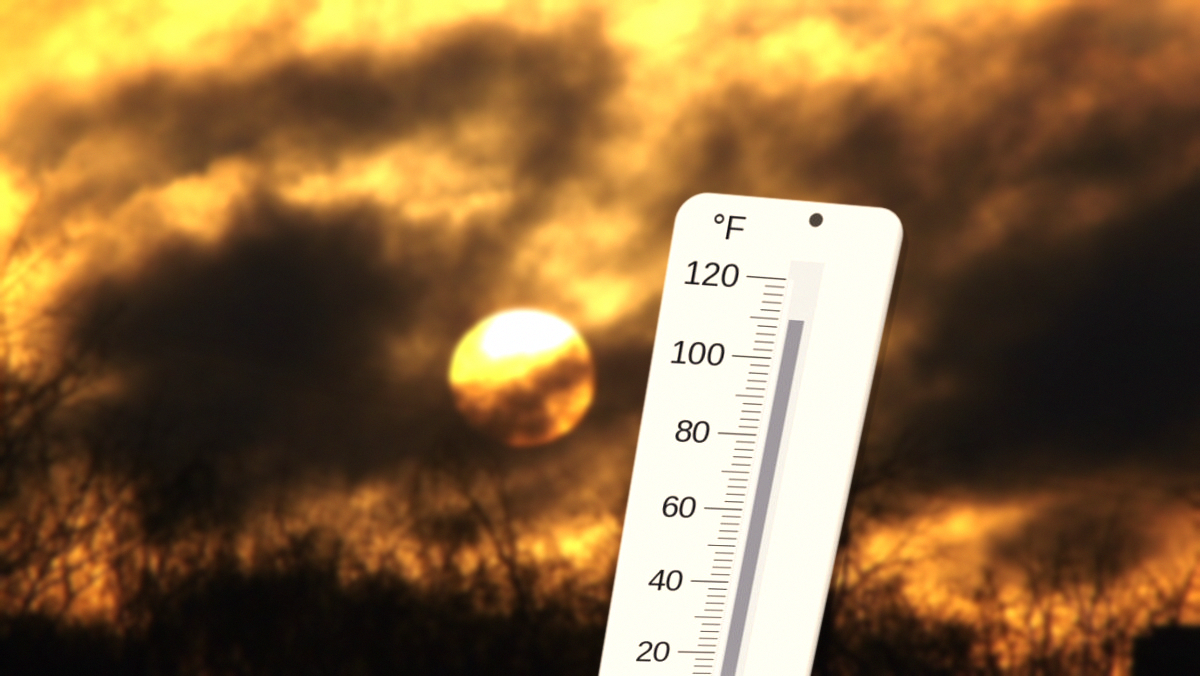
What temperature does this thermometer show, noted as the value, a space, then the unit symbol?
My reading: 110 °F
